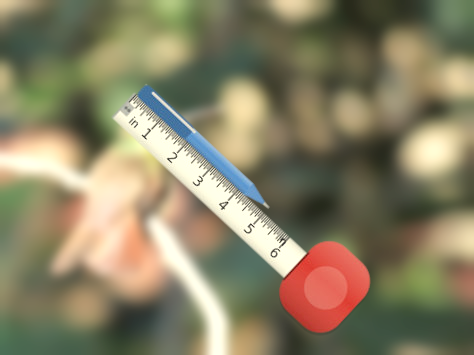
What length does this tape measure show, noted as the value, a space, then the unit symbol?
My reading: 5 in
